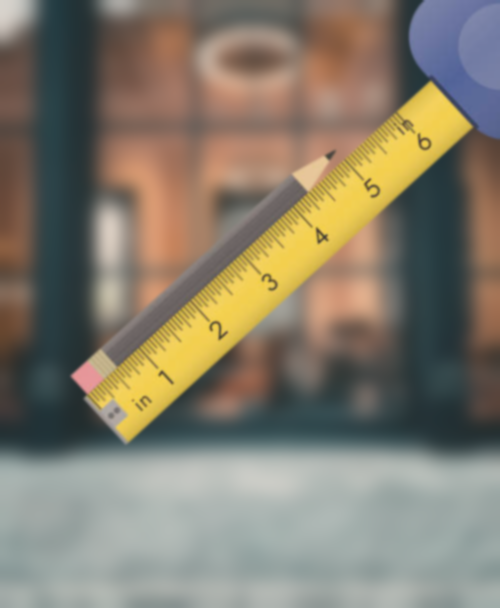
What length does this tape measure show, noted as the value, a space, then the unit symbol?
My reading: 5 in
